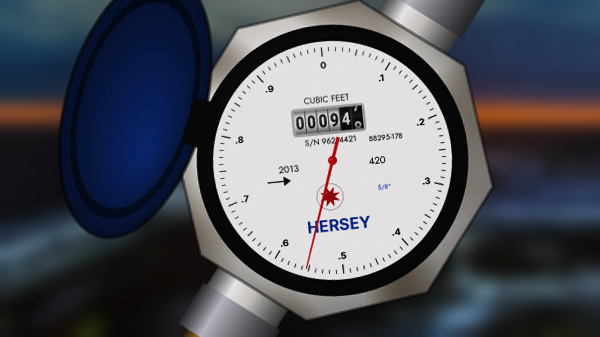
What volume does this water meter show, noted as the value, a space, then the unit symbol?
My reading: 947.55 ft³
